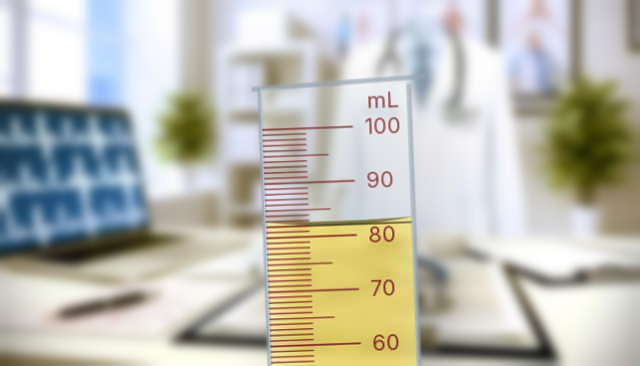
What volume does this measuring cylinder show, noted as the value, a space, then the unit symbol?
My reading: 82 mL
